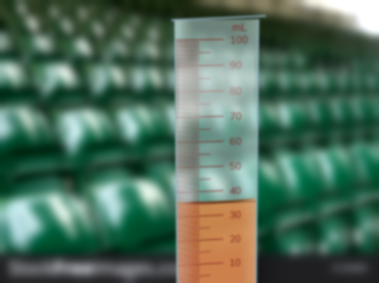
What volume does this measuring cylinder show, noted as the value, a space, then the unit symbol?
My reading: 35 mL
